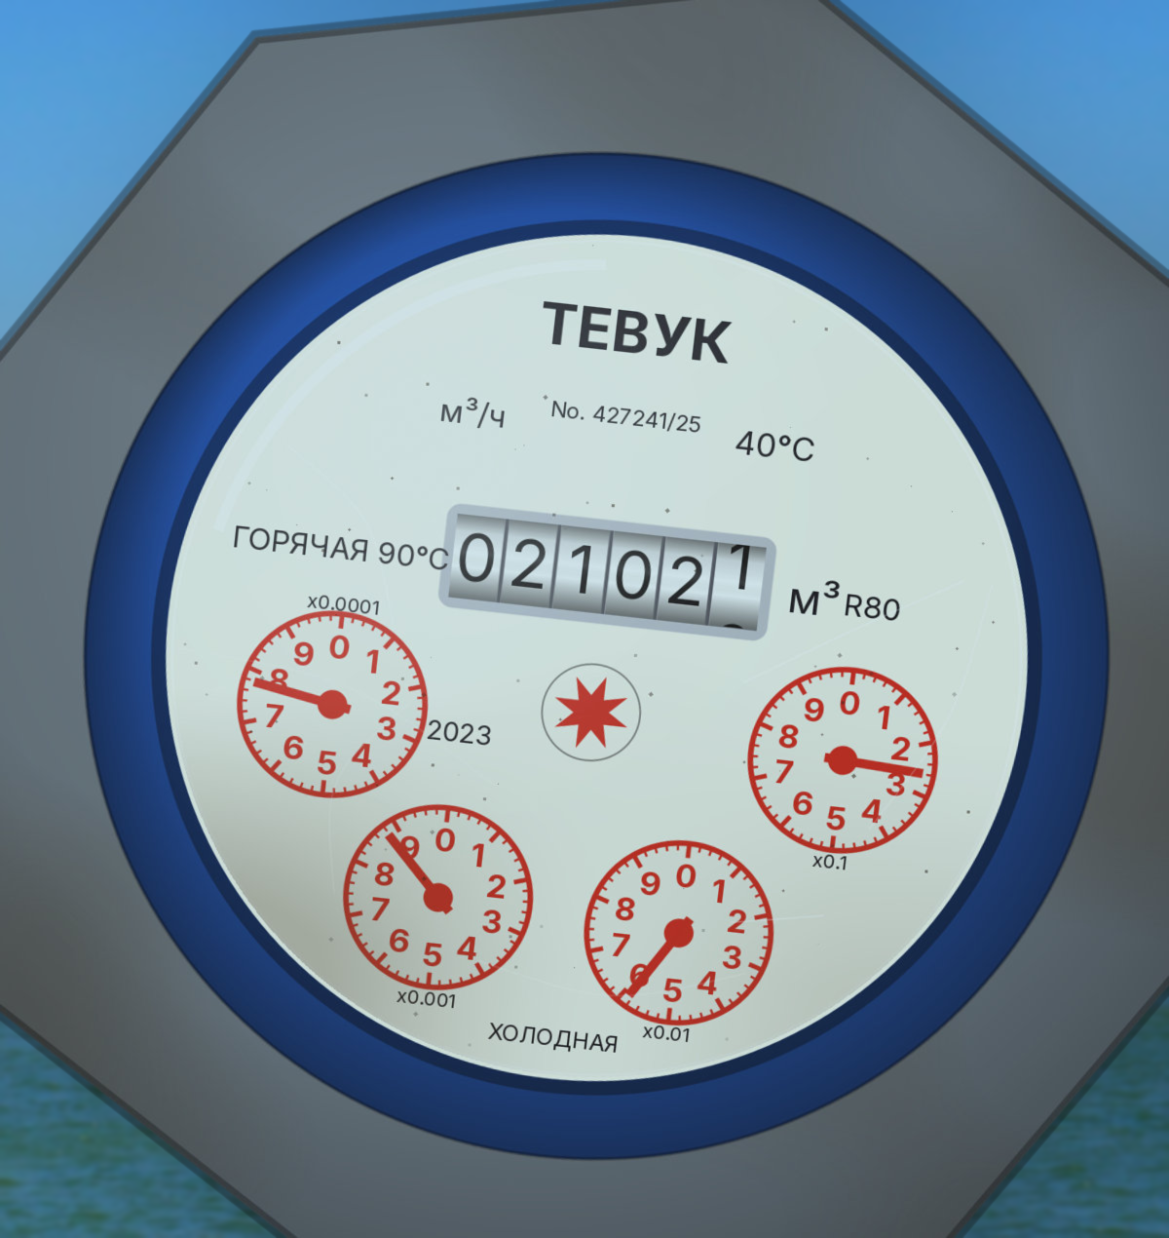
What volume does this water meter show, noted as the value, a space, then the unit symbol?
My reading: 21021.2587 m³
